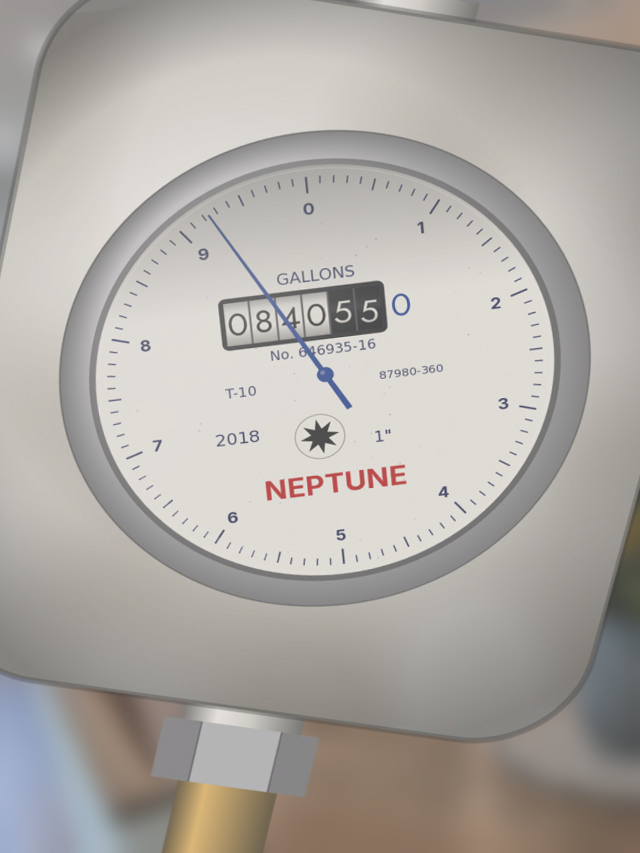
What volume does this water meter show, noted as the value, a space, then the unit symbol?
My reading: 840549.2 gal
